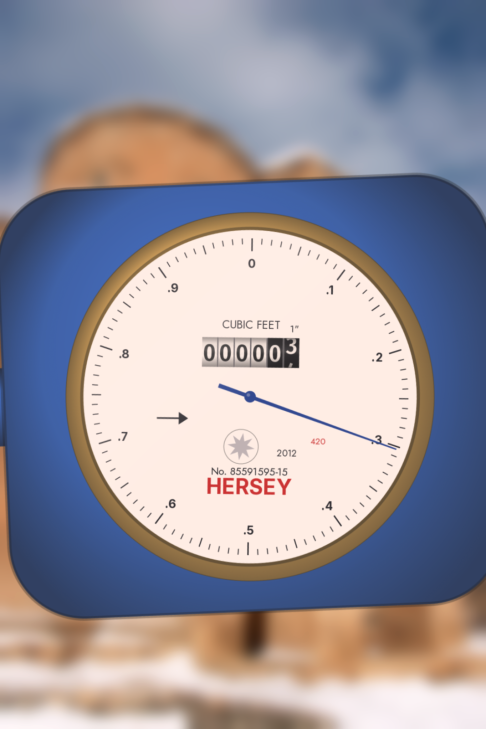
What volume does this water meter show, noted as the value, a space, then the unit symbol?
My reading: 3.30 ft³
